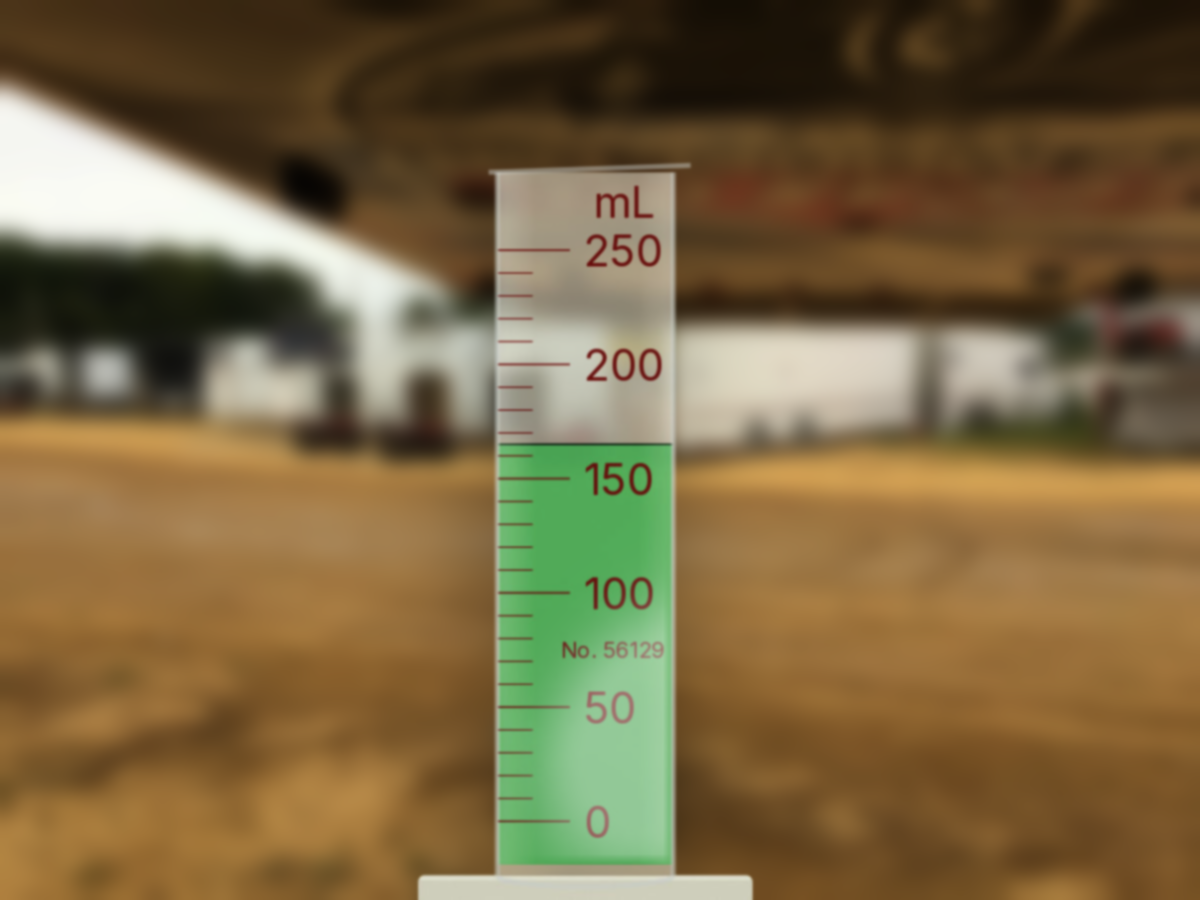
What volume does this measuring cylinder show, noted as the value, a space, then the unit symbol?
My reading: 165 mL
